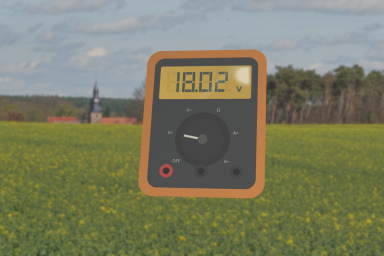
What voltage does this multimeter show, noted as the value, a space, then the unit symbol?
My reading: 18.02 V
